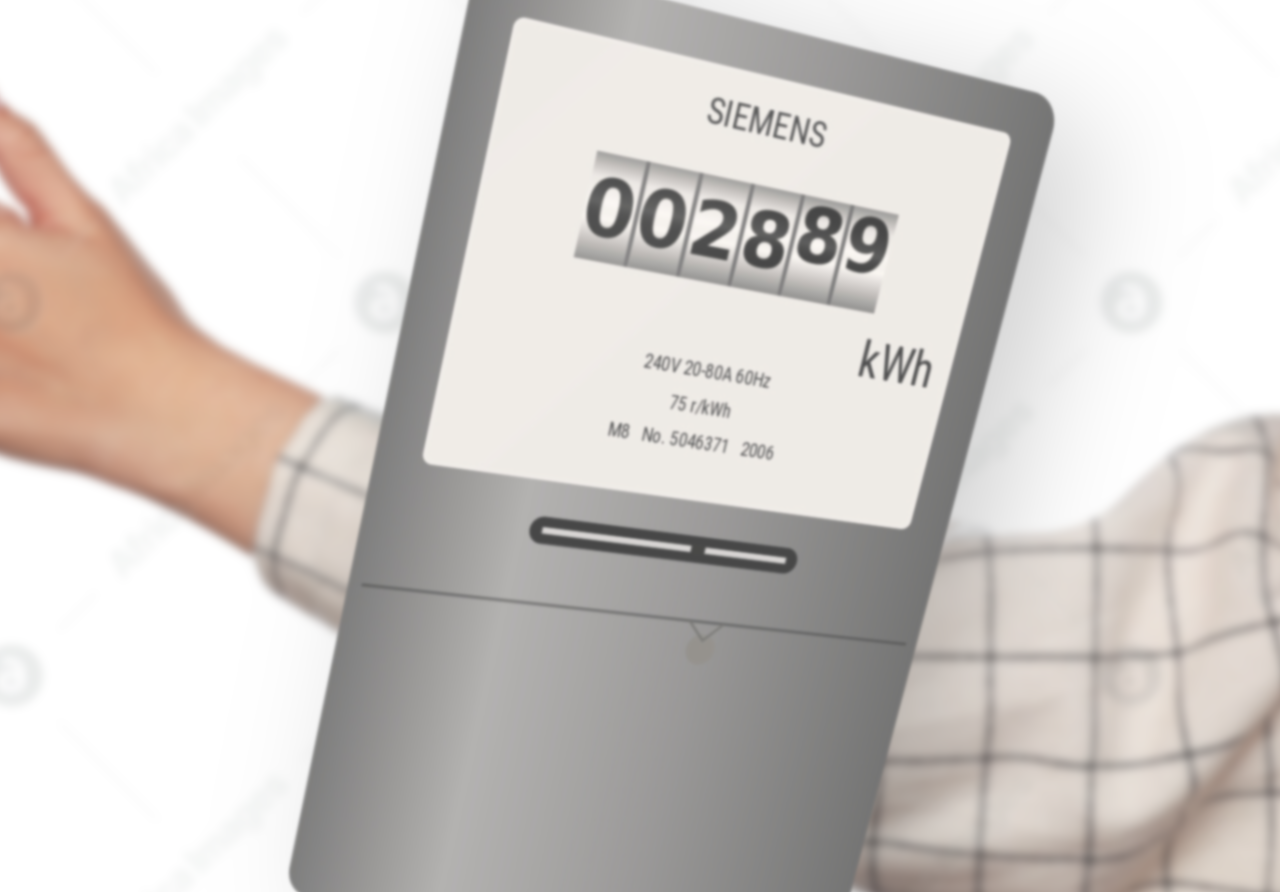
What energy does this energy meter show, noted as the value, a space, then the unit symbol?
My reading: 2889 kWh
